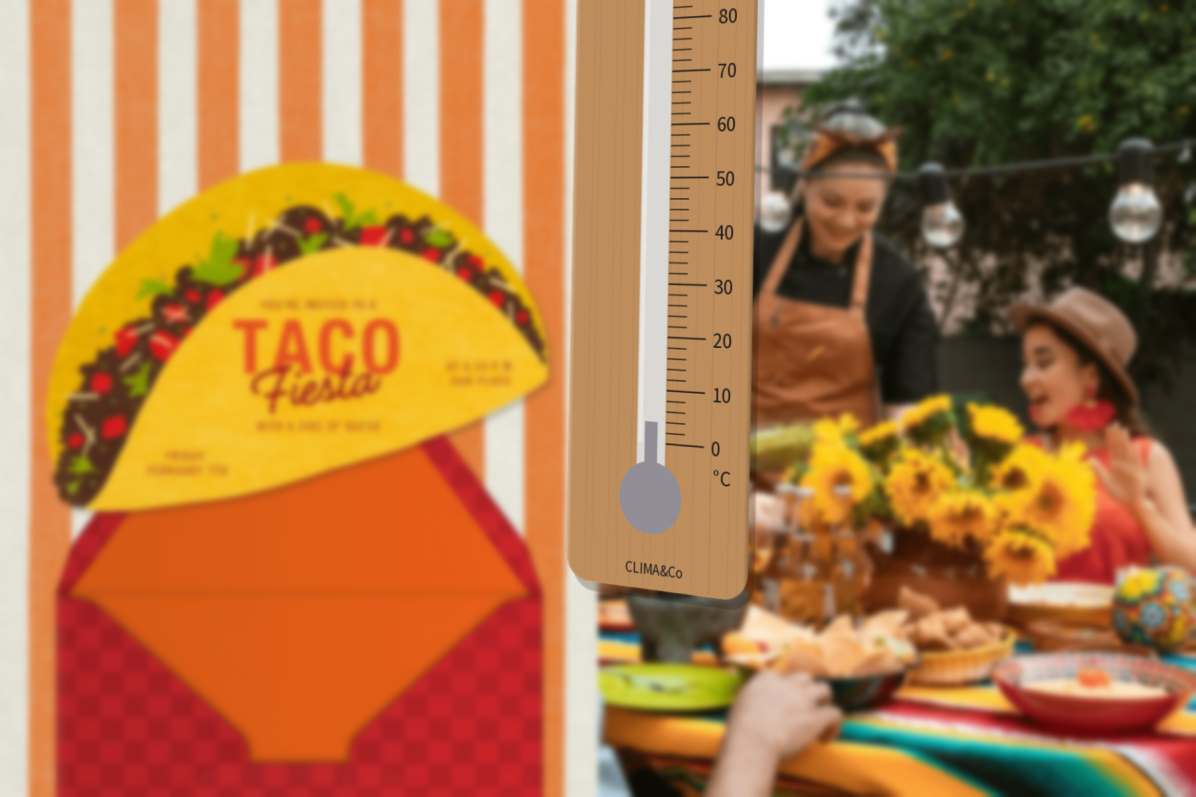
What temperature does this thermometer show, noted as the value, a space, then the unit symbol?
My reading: 4 °C
